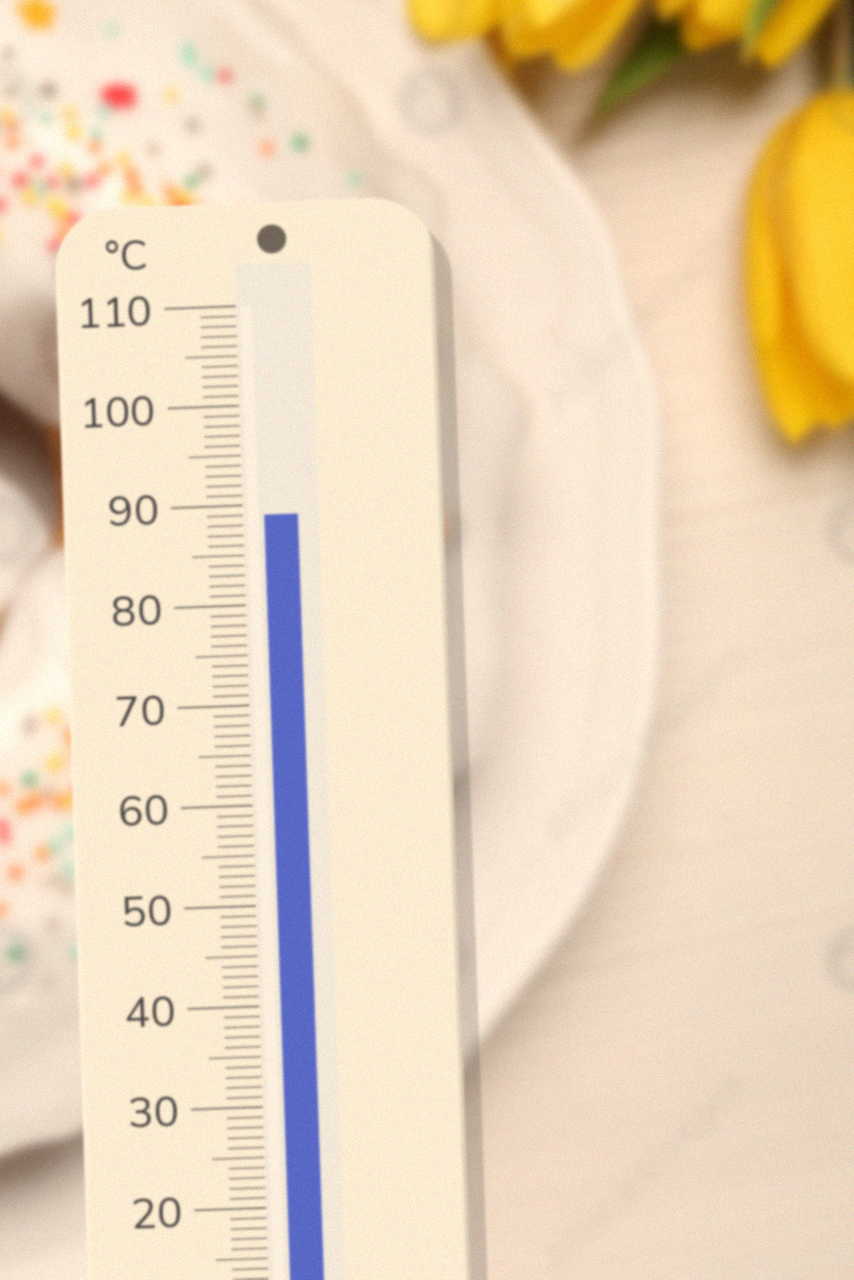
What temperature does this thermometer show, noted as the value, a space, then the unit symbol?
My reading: 89 °C
